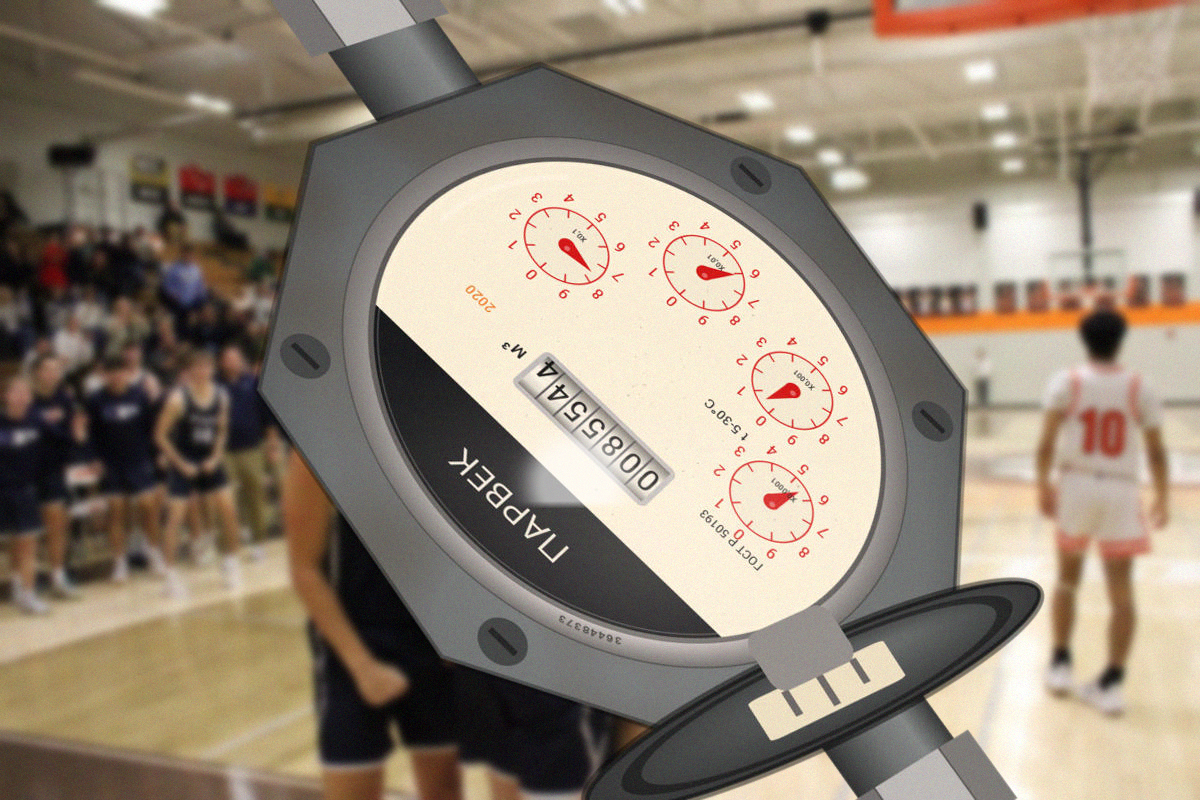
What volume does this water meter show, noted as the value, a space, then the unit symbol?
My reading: 85543.7605 m³
